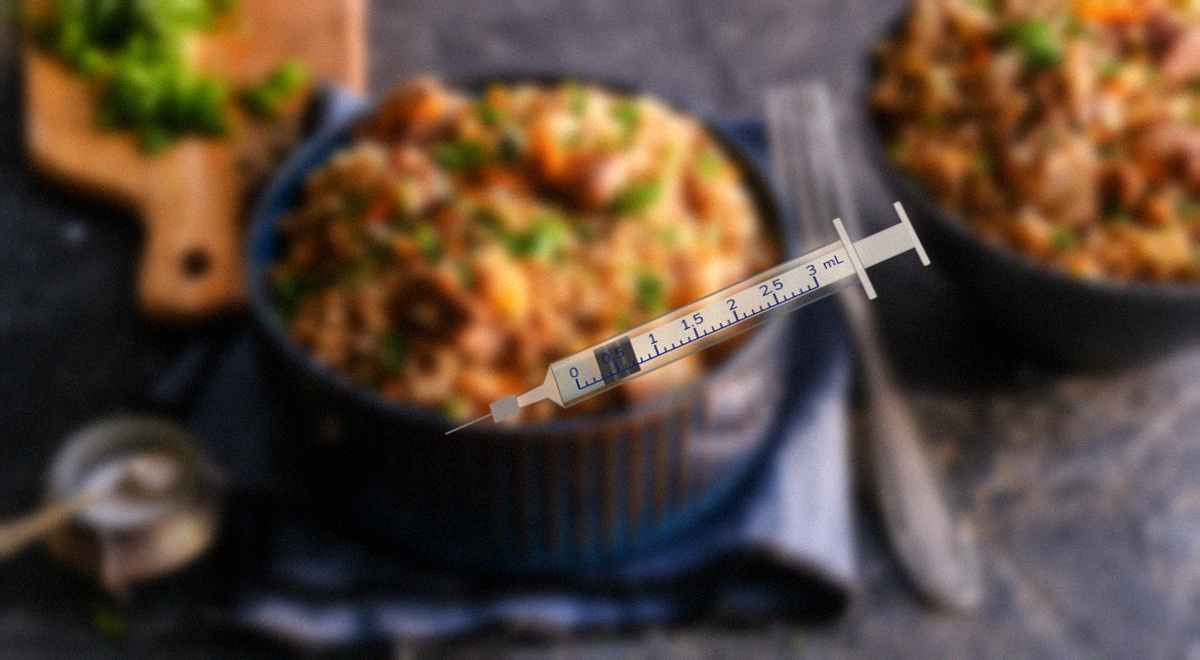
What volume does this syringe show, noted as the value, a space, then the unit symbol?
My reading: 0.3 mL
